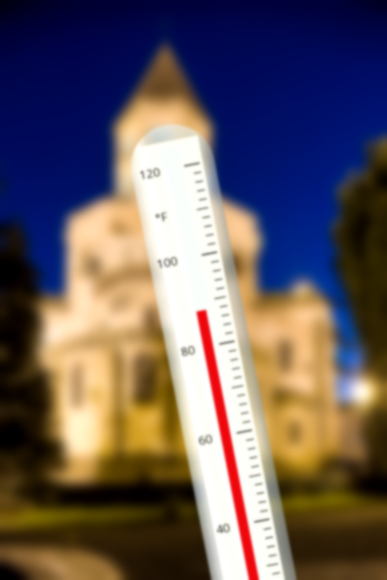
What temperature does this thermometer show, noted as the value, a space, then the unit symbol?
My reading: 88 °F
